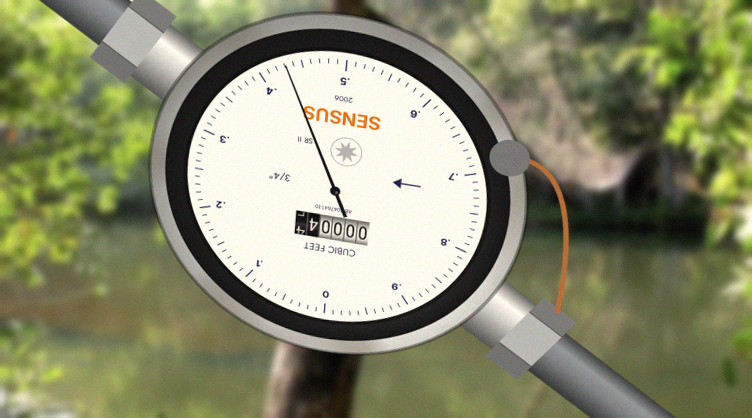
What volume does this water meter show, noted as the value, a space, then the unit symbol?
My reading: 44.43 ft³
